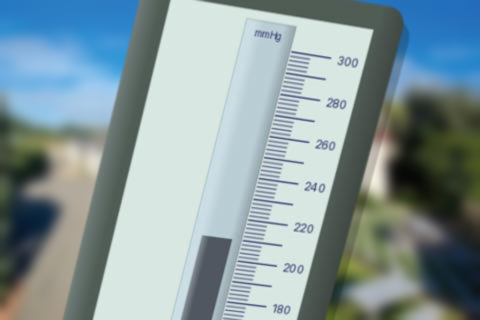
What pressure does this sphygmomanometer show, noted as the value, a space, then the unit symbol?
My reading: 210 mmHg
